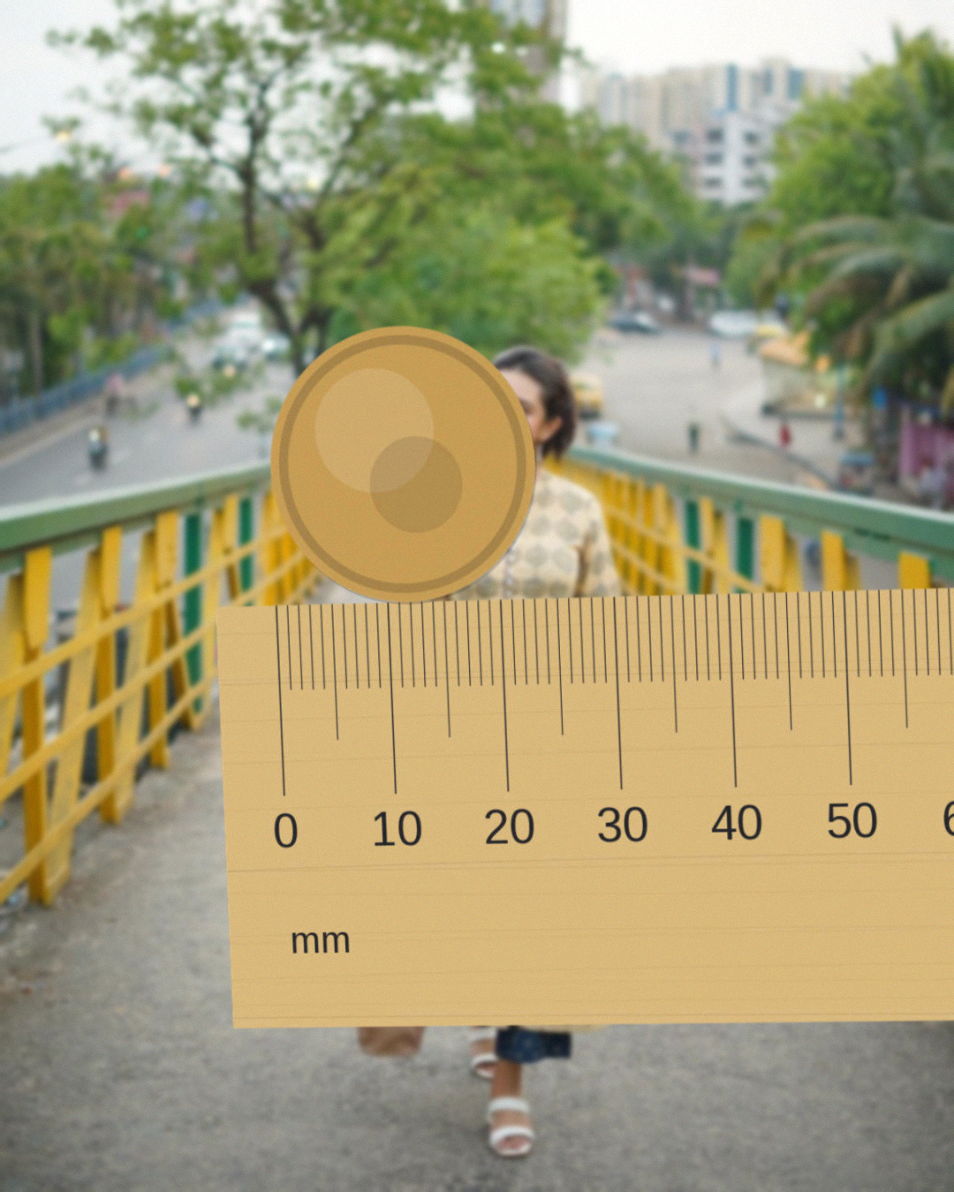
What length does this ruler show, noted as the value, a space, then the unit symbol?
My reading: 23.5 mm
